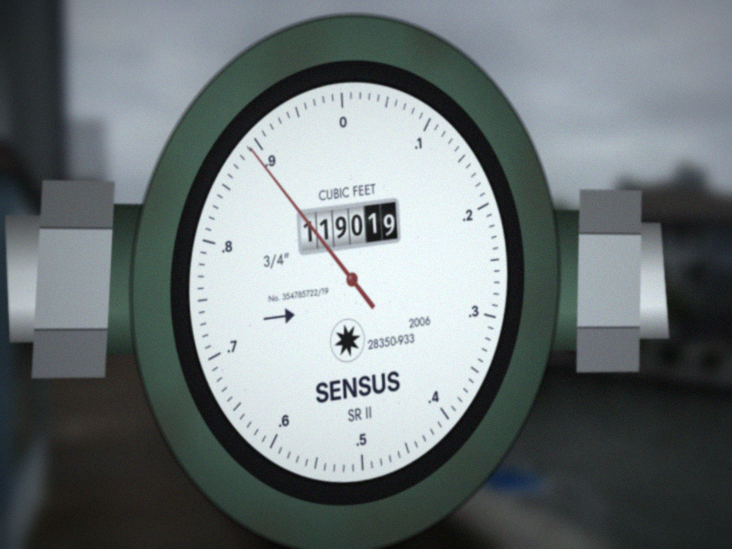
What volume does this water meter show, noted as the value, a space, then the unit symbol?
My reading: 119018.89 ft³
